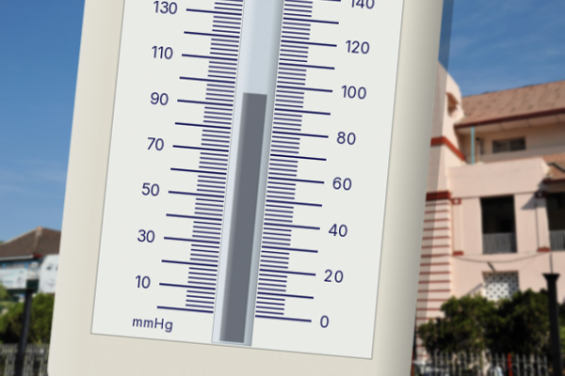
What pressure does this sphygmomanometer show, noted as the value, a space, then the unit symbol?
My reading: 96 mmHg
